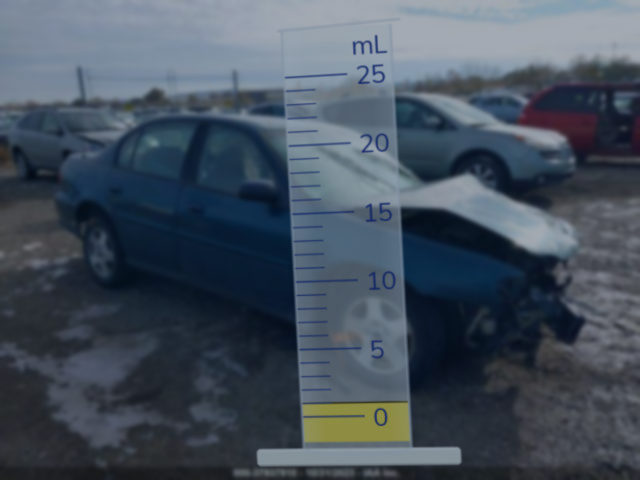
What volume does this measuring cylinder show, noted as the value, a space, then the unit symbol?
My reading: 1 mL
